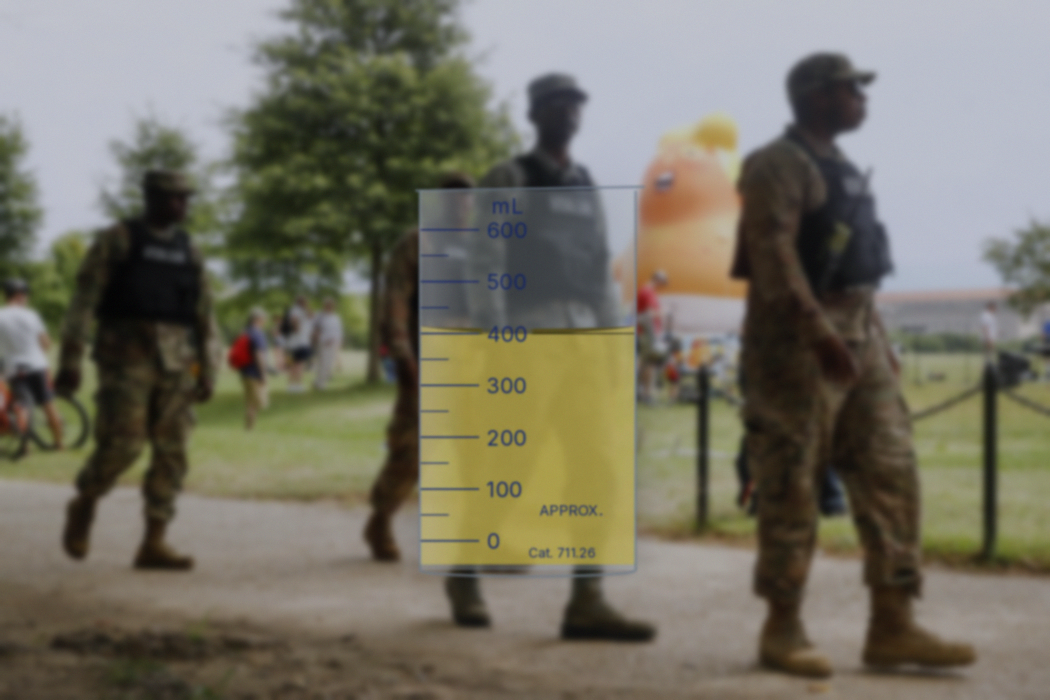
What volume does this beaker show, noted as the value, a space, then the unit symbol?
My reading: 400 mL
